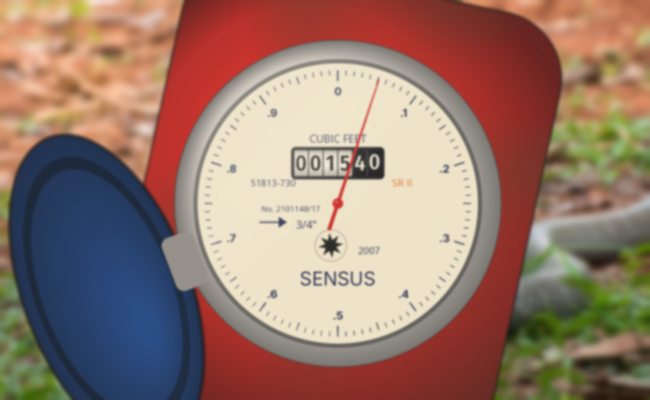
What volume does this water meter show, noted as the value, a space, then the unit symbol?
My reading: 1540.05 ft³
